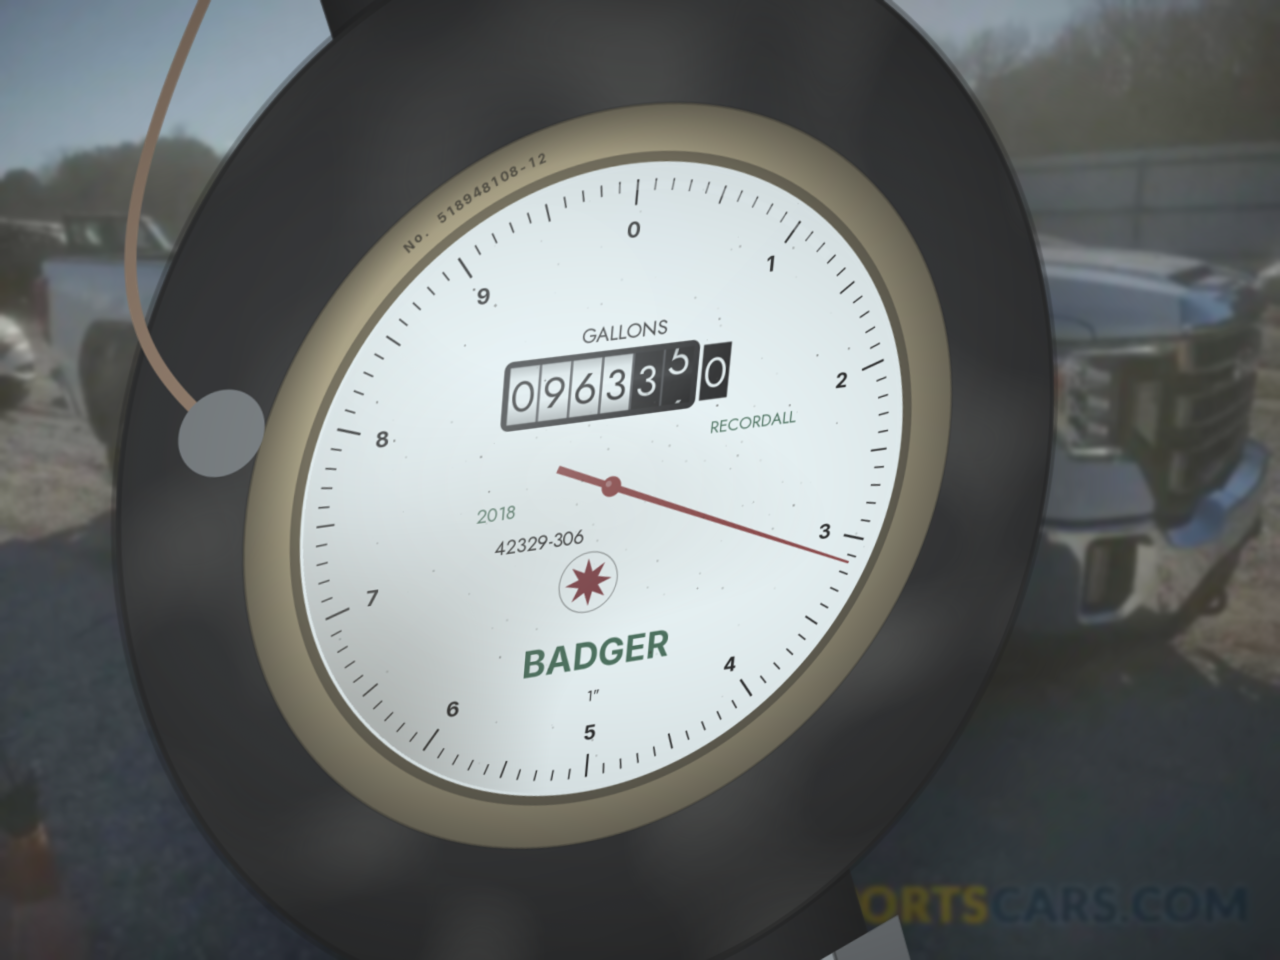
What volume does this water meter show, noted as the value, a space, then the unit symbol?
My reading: 963353.1 gal
